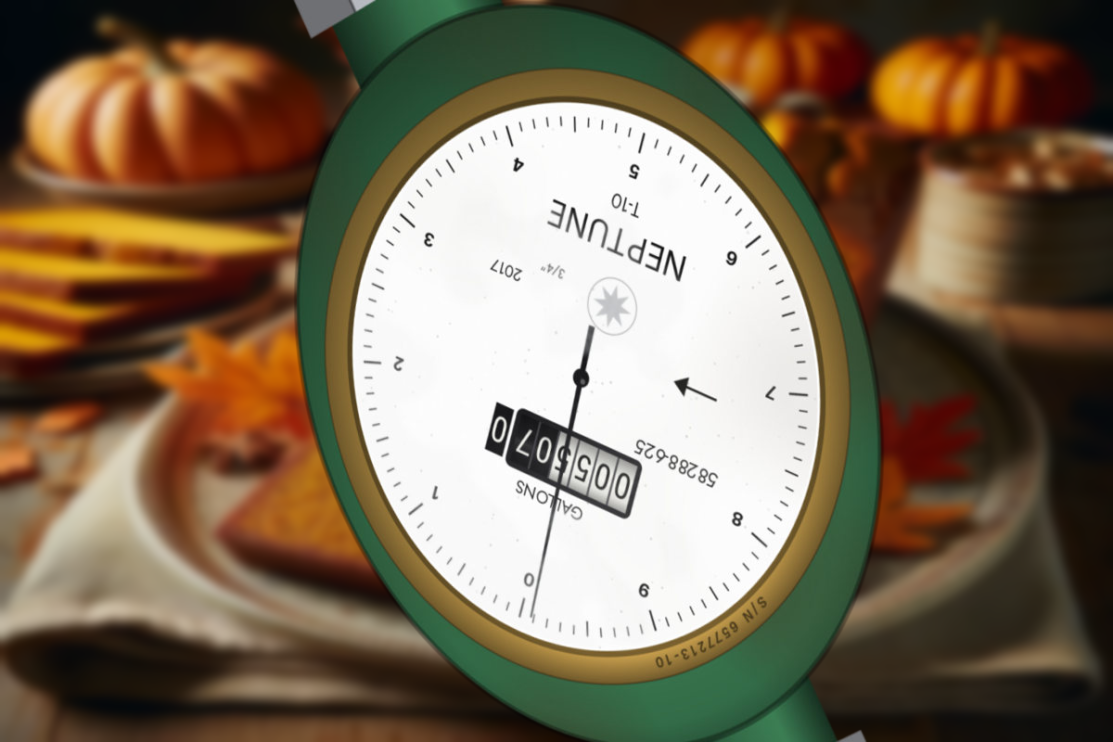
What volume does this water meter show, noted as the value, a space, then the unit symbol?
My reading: 55069.9 gal
